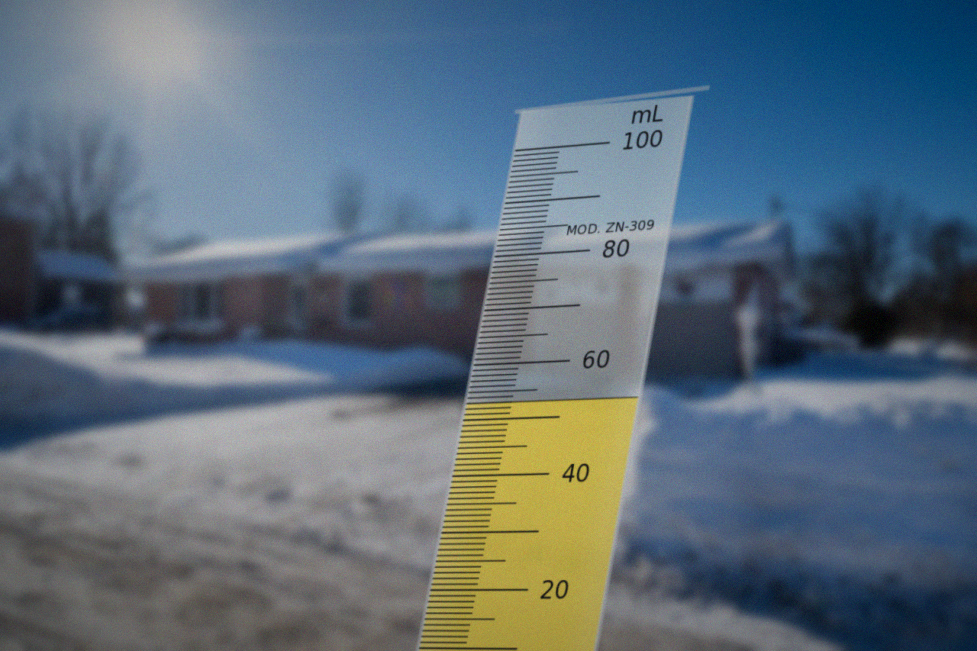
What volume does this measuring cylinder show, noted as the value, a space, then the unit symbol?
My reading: 53 mL
